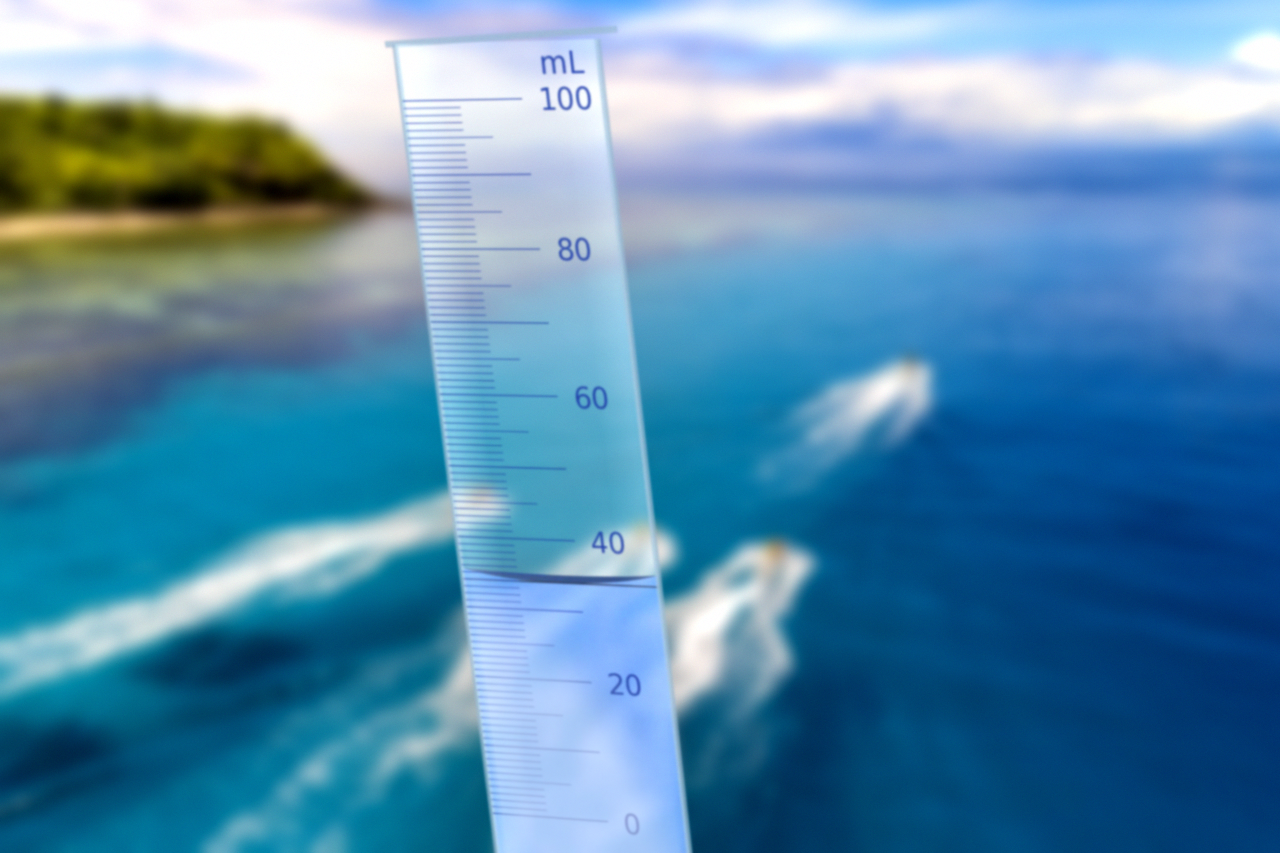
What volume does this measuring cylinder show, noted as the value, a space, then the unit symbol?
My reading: 34 mL
